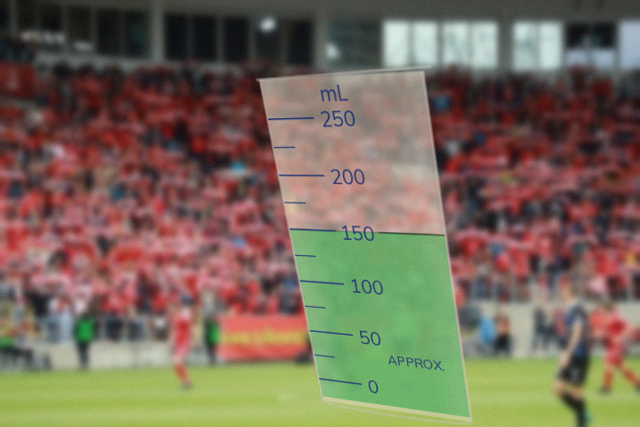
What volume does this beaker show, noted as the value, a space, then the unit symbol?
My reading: 150 mL
